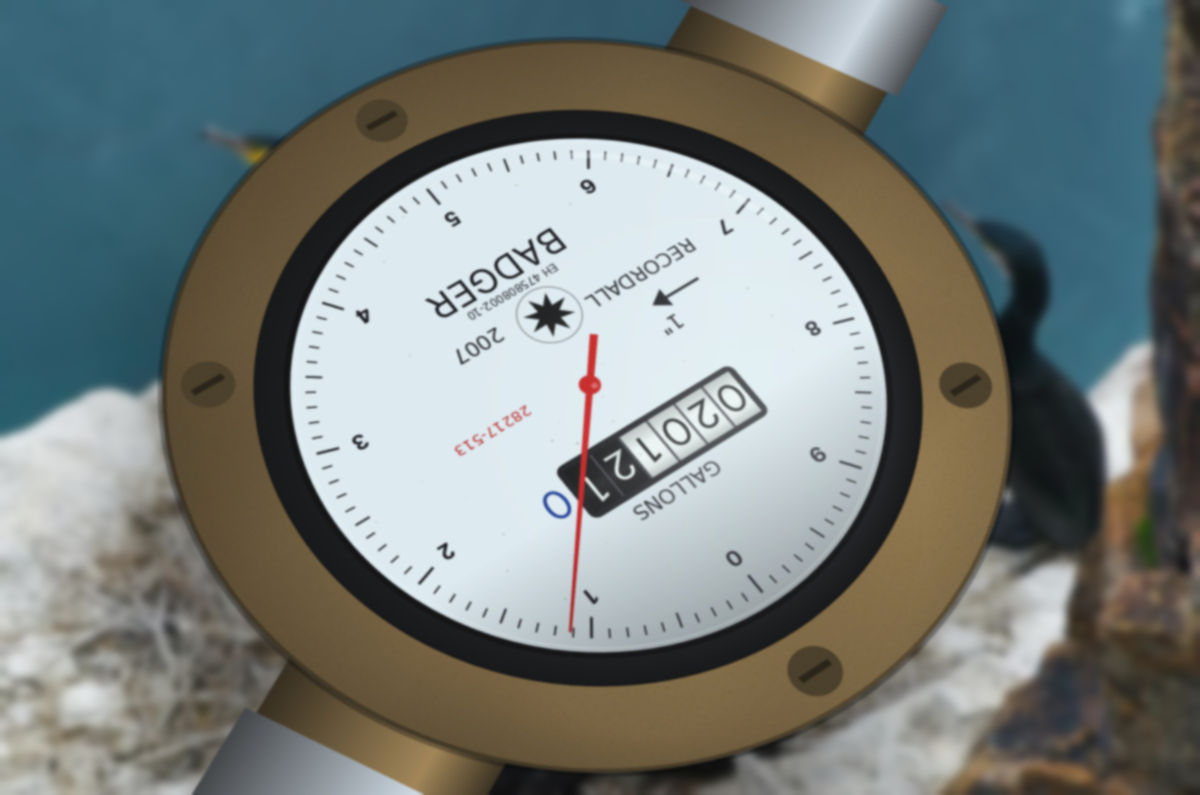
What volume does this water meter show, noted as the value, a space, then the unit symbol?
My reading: 201211.1 gal
